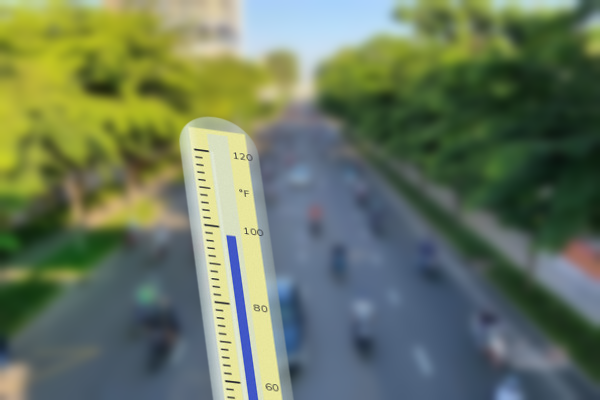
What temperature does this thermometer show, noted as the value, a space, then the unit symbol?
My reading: 98 °F
